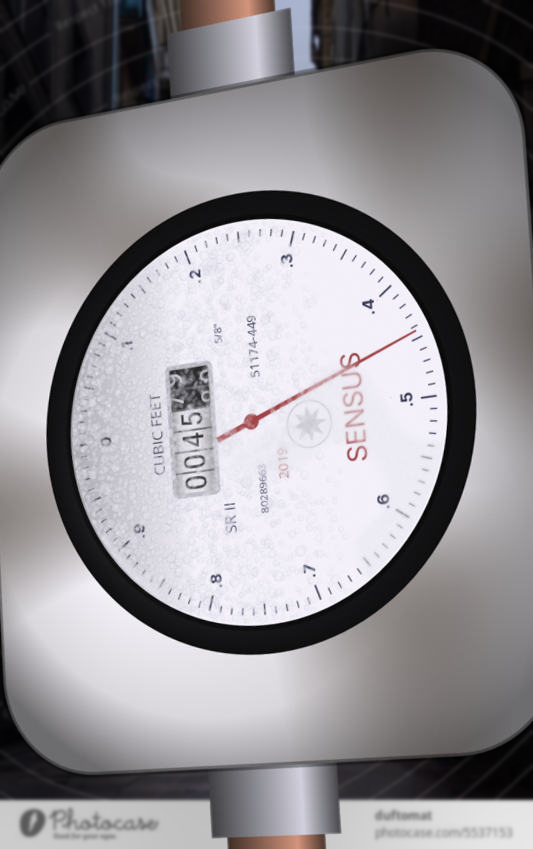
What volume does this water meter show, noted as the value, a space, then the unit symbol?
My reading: 4579.44 ft³
